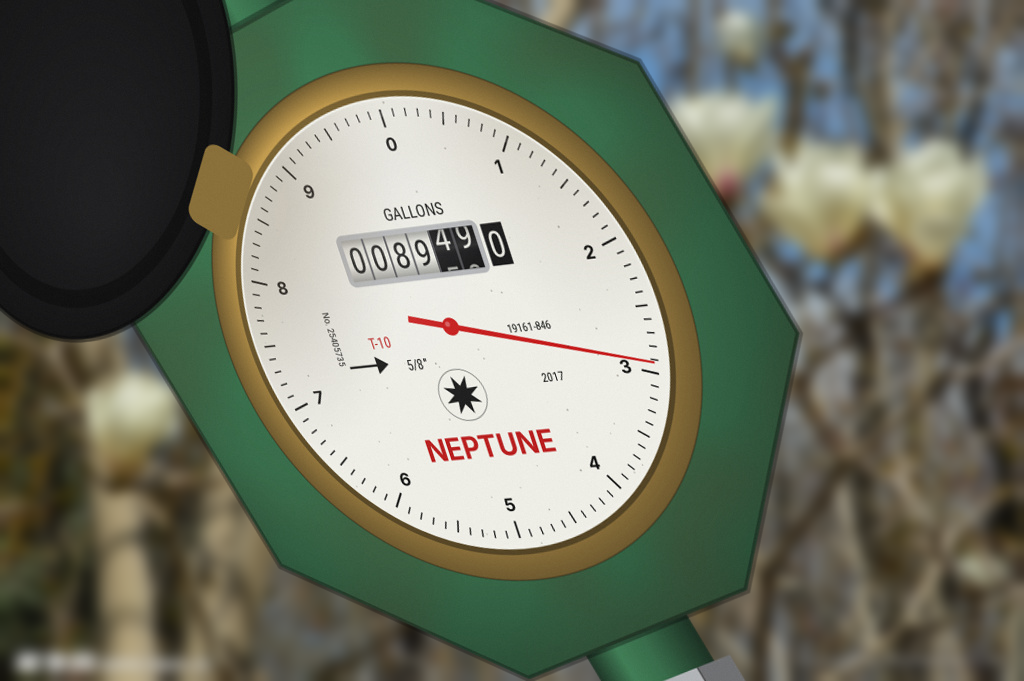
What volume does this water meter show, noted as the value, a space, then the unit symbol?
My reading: 89492.9 gal
